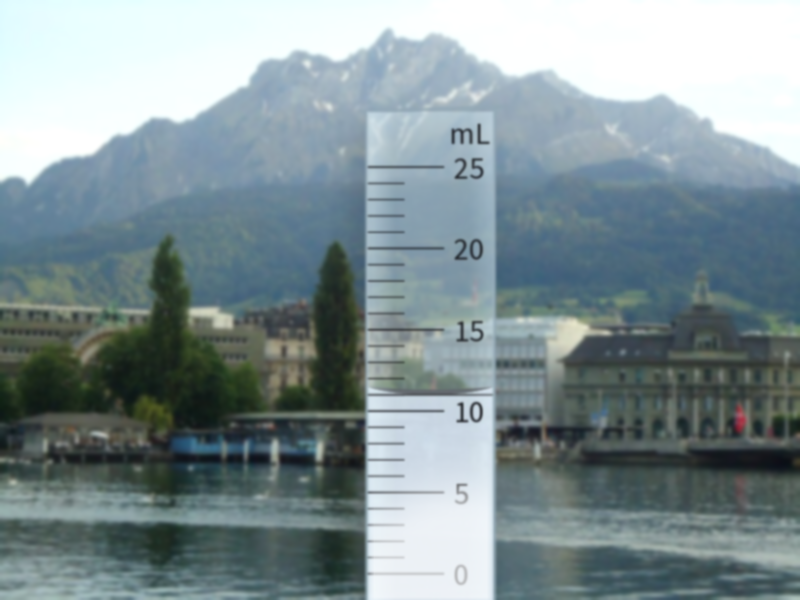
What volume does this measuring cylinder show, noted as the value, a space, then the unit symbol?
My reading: 11 mL
